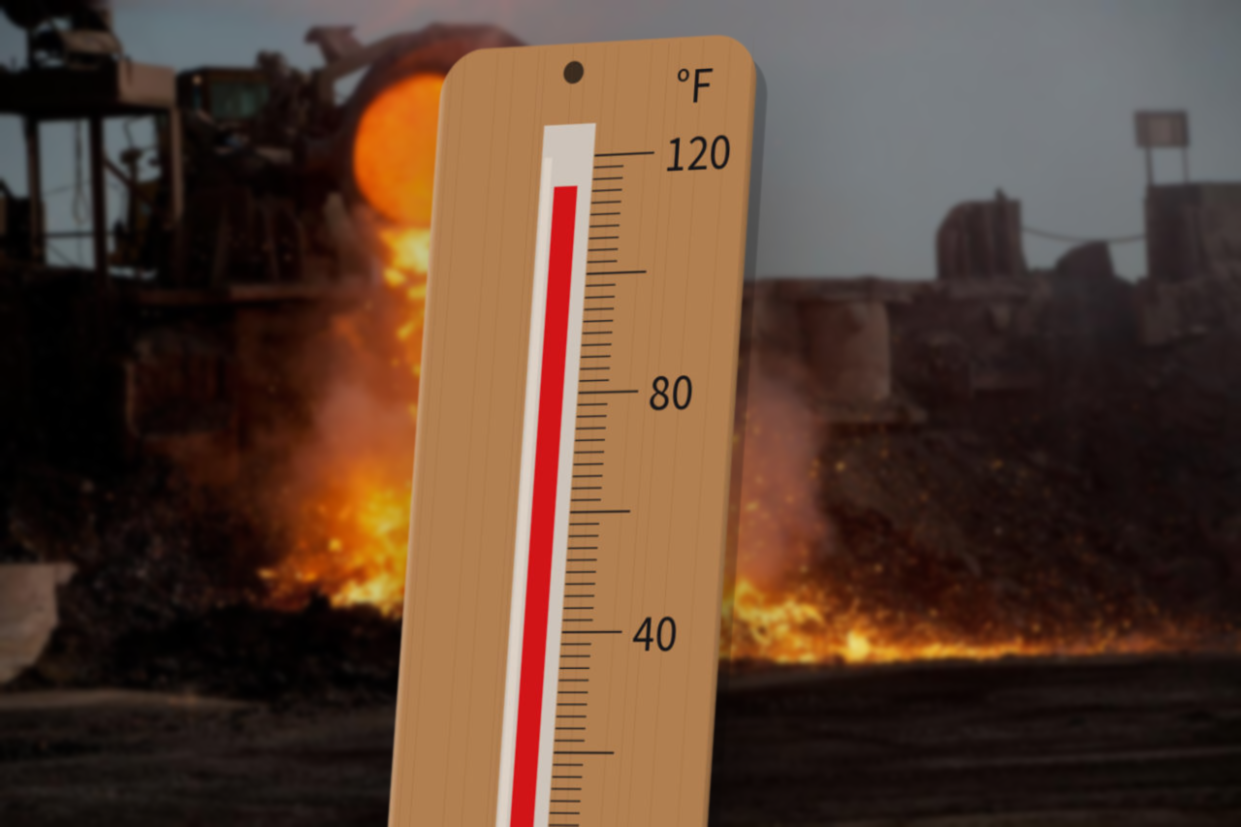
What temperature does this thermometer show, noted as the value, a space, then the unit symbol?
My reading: 115 °F
